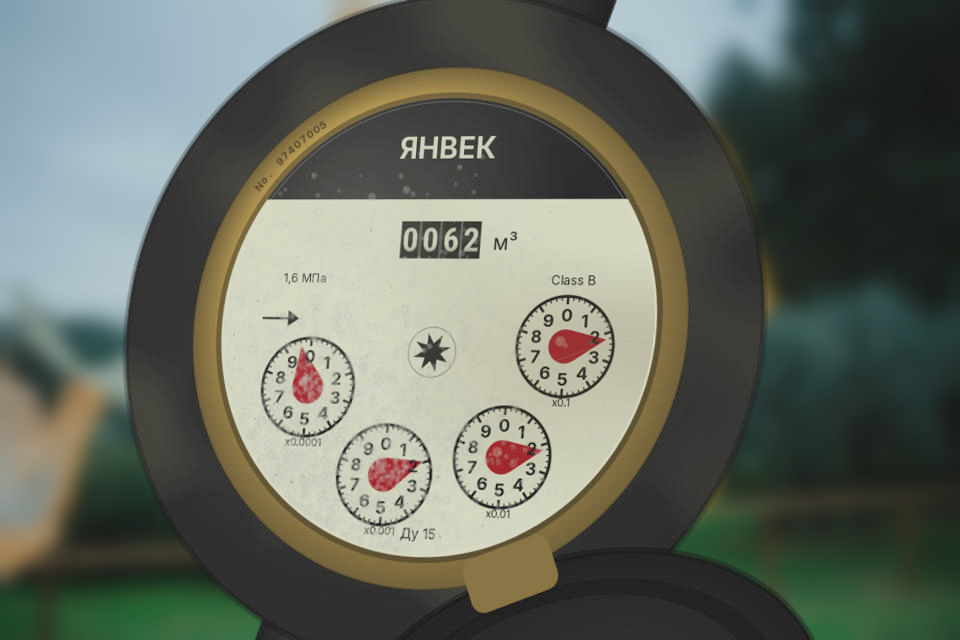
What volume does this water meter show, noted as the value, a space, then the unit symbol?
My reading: 62.2219 m³
